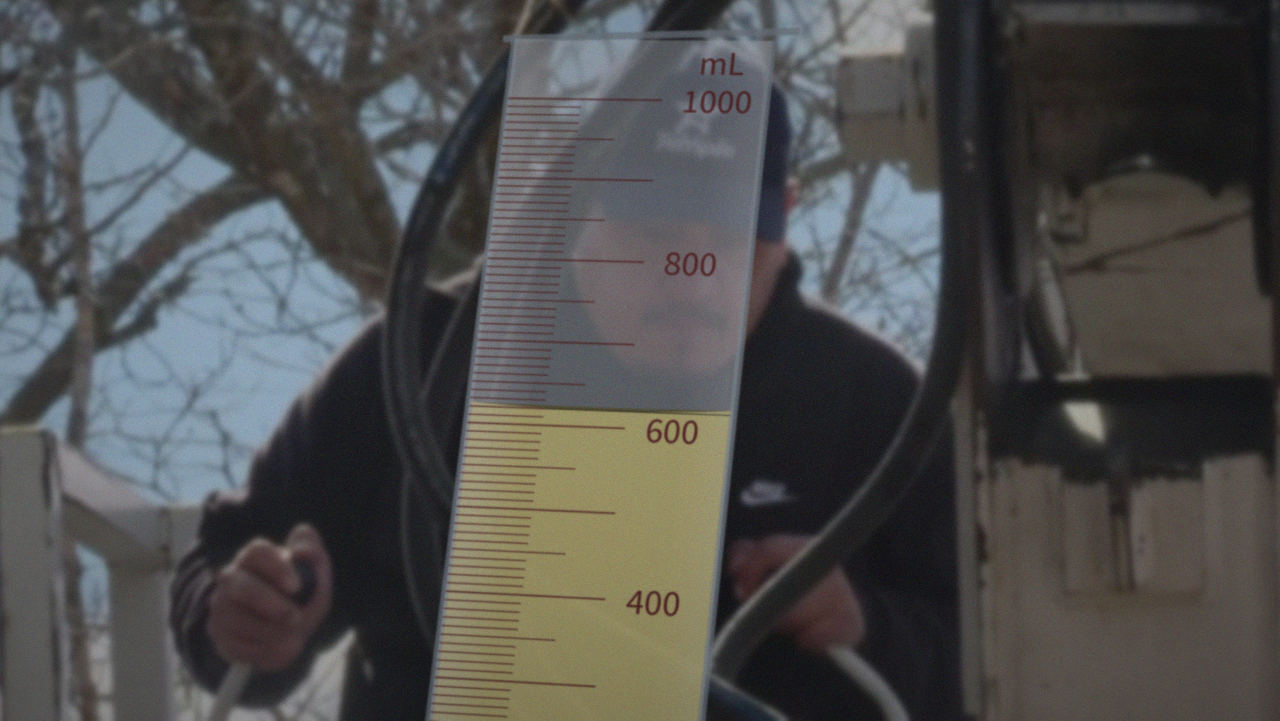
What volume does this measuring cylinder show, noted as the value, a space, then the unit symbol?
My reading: 620 mL
